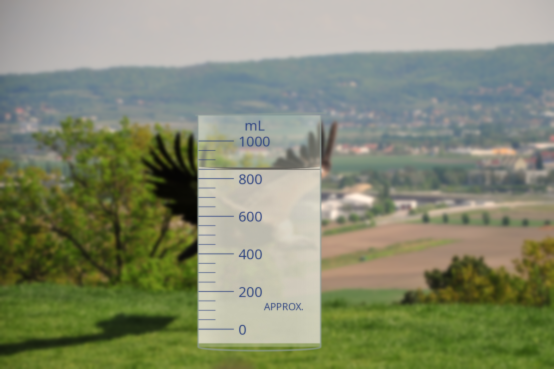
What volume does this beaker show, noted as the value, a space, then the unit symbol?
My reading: 850 mL
